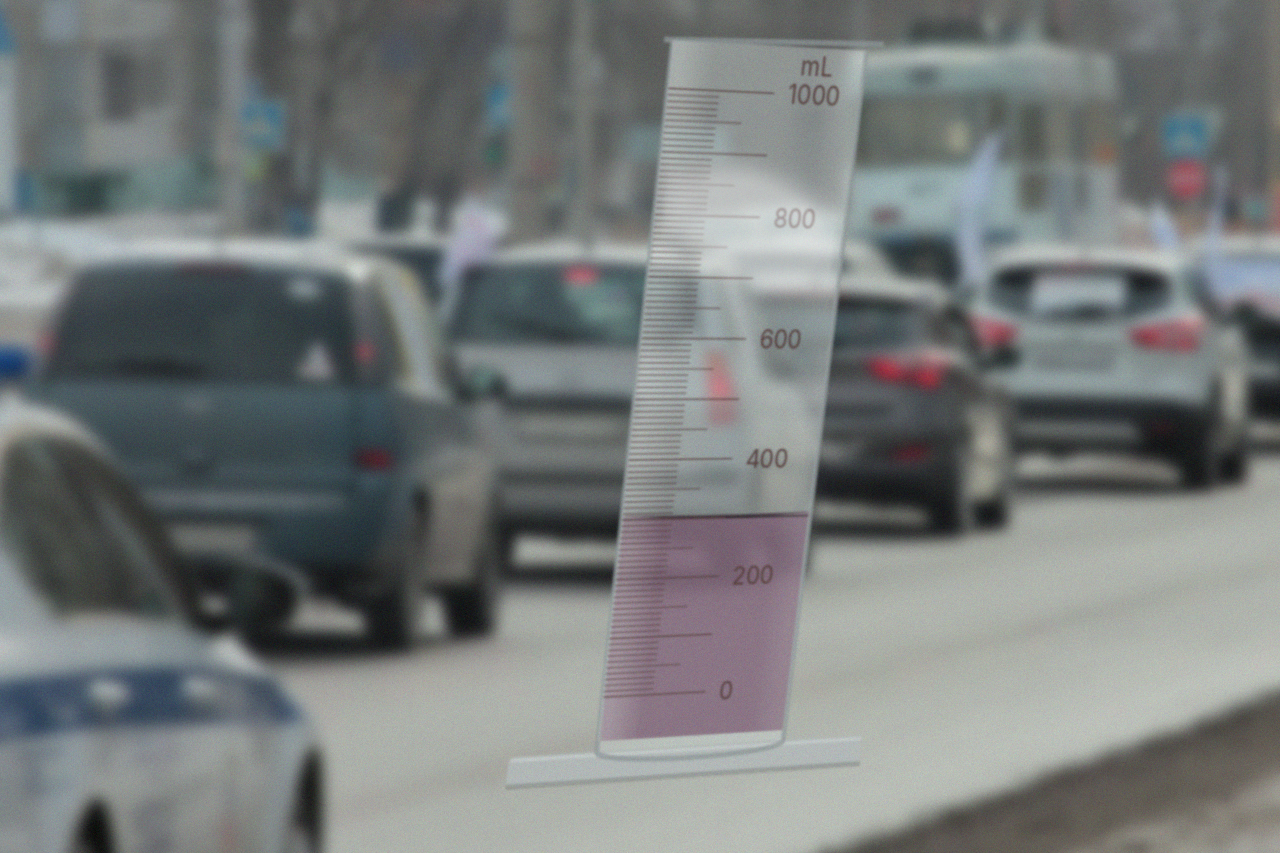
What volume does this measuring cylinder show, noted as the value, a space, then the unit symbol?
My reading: 300 mL
